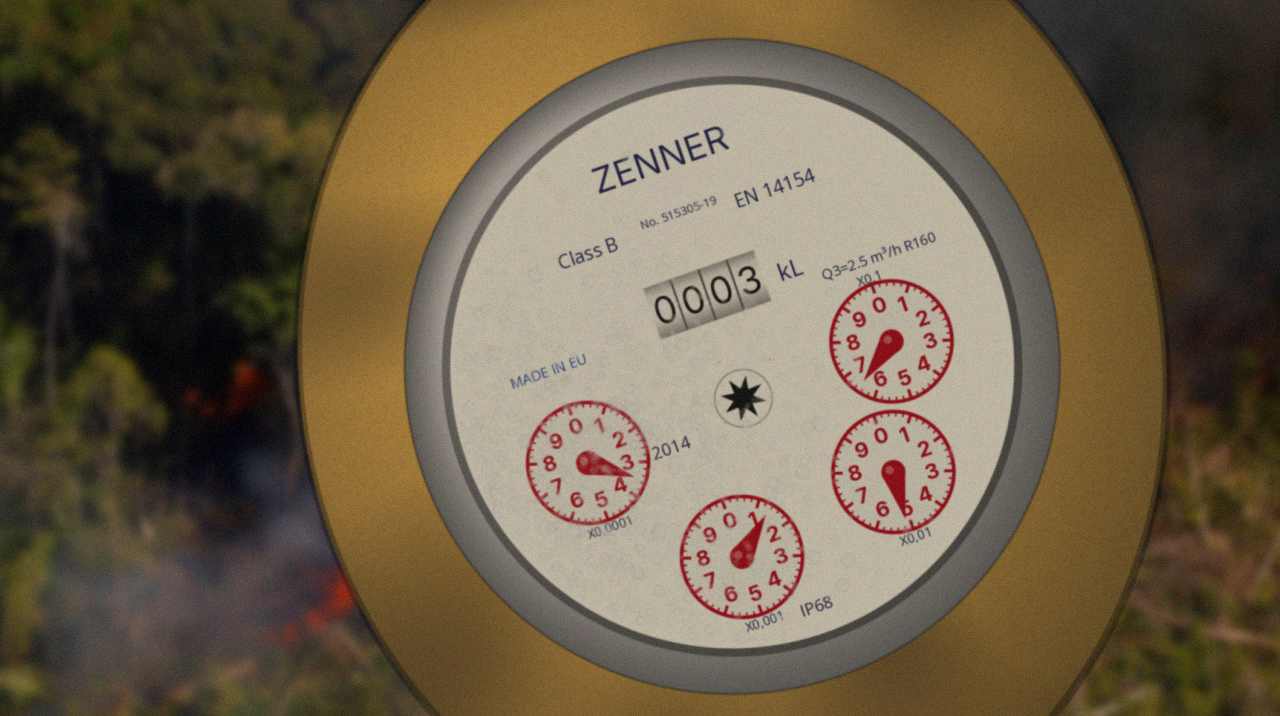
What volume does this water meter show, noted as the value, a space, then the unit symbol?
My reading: 3.6513 kL
